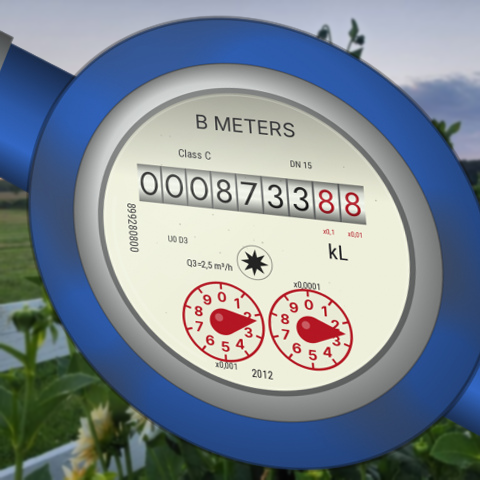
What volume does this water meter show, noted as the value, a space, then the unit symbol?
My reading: 8733.8822 kL
